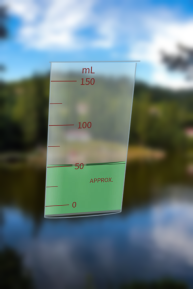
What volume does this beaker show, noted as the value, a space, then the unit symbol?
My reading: 50 mL
